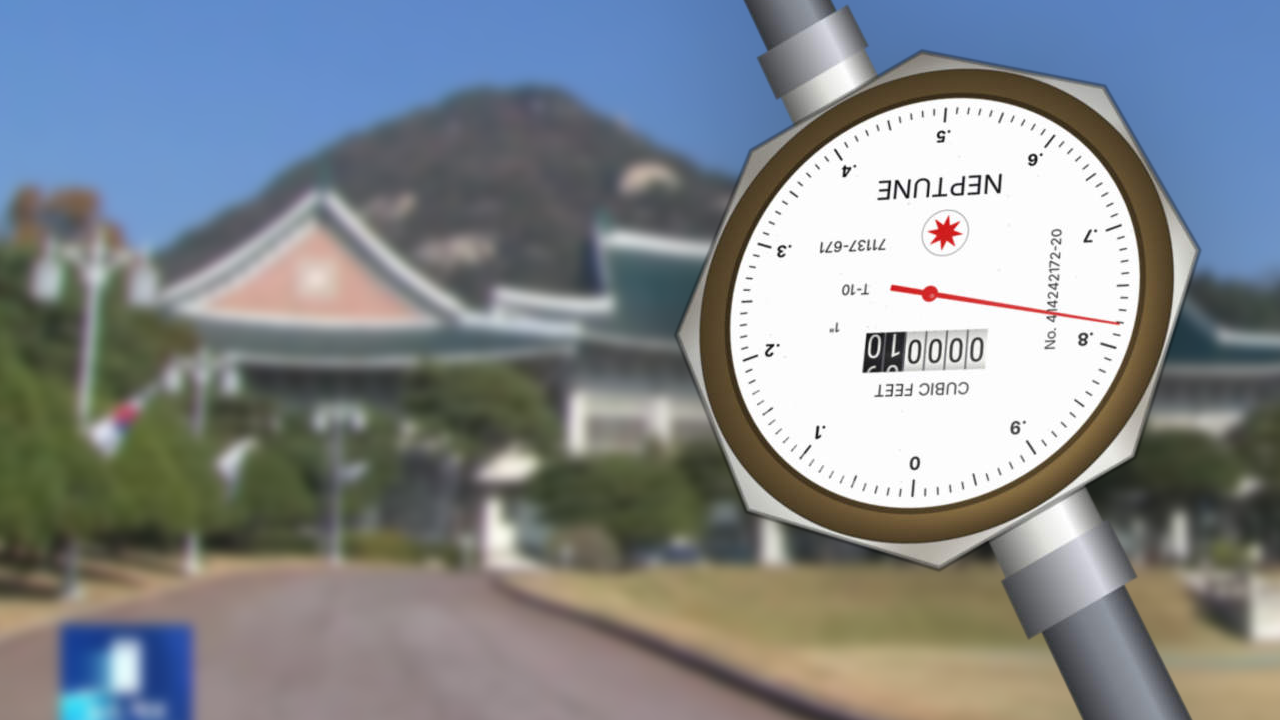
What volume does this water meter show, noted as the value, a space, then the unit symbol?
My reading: 9.78 ft³
